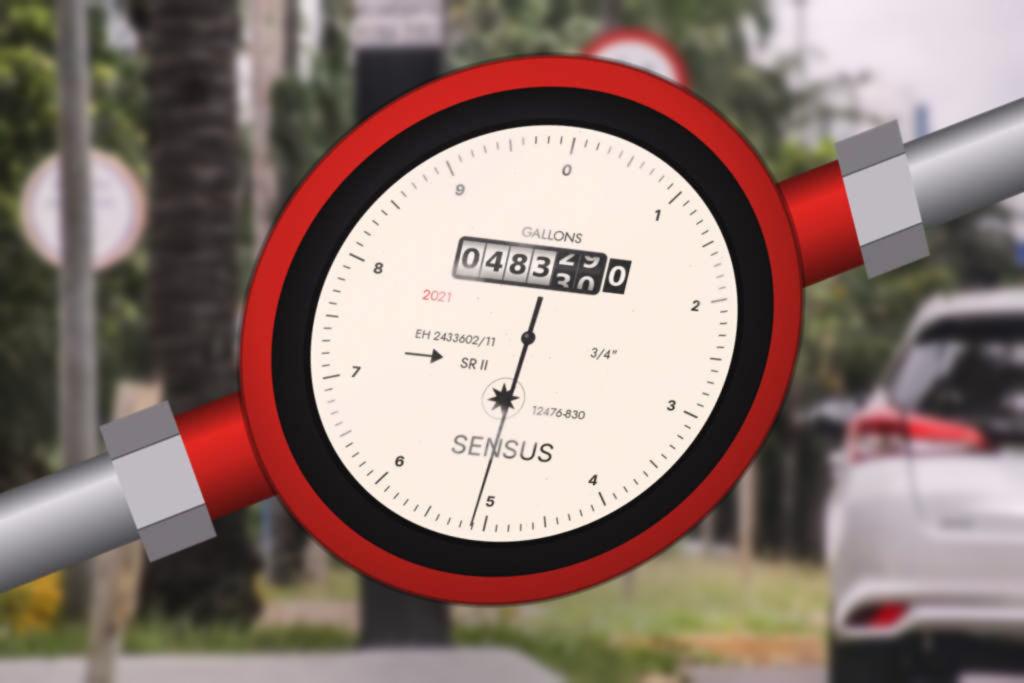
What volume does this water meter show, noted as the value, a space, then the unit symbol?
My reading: 483295.1 gal
